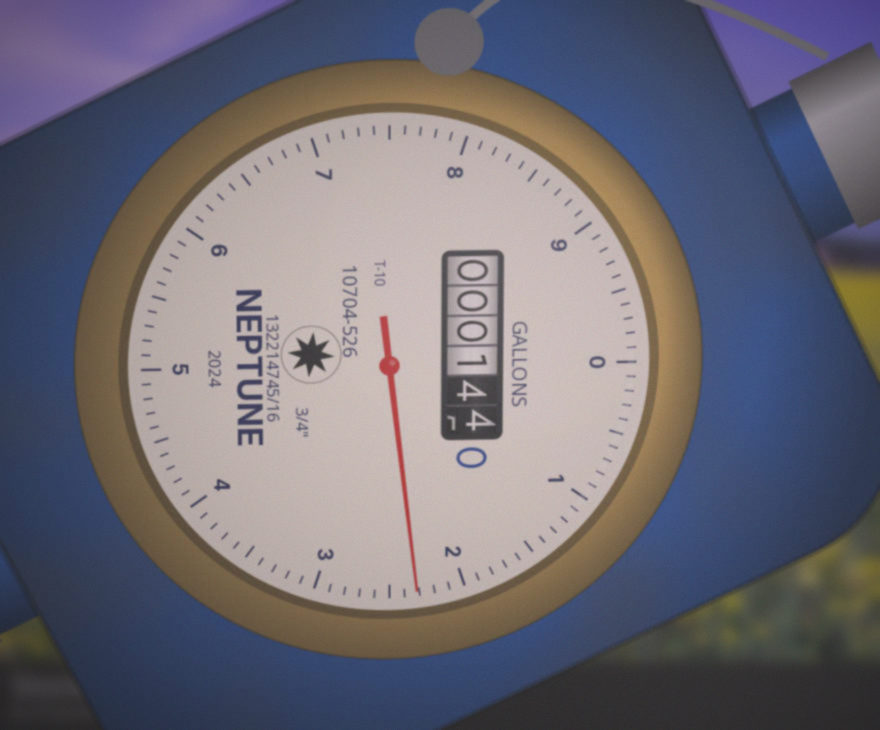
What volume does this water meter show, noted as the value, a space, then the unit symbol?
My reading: 1442.3 gal
